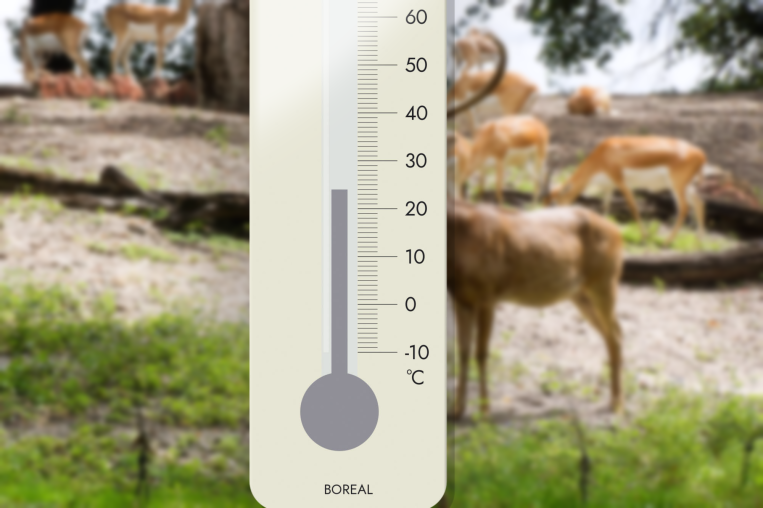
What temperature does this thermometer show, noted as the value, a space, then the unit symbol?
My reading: 24 °C
